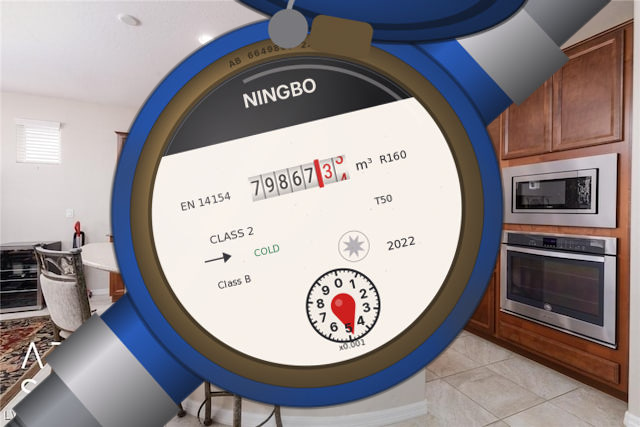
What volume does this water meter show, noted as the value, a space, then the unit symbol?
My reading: 79867.334 m³
